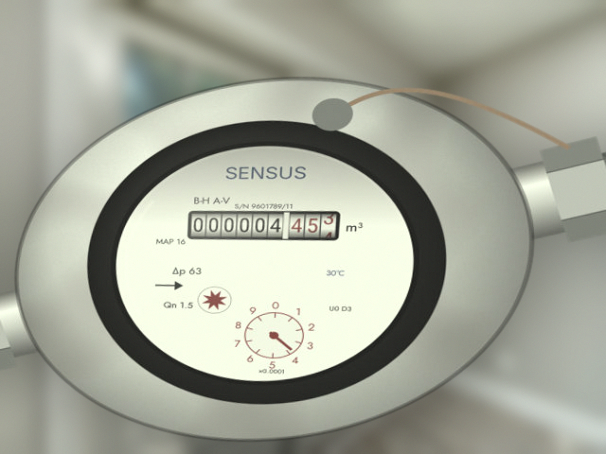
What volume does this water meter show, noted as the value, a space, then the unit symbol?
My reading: 4.4533 m³
